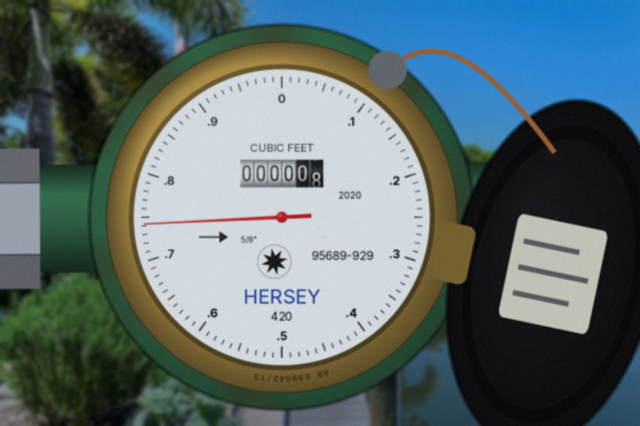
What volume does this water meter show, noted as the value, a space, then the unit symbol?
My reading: 7.74 ft³
